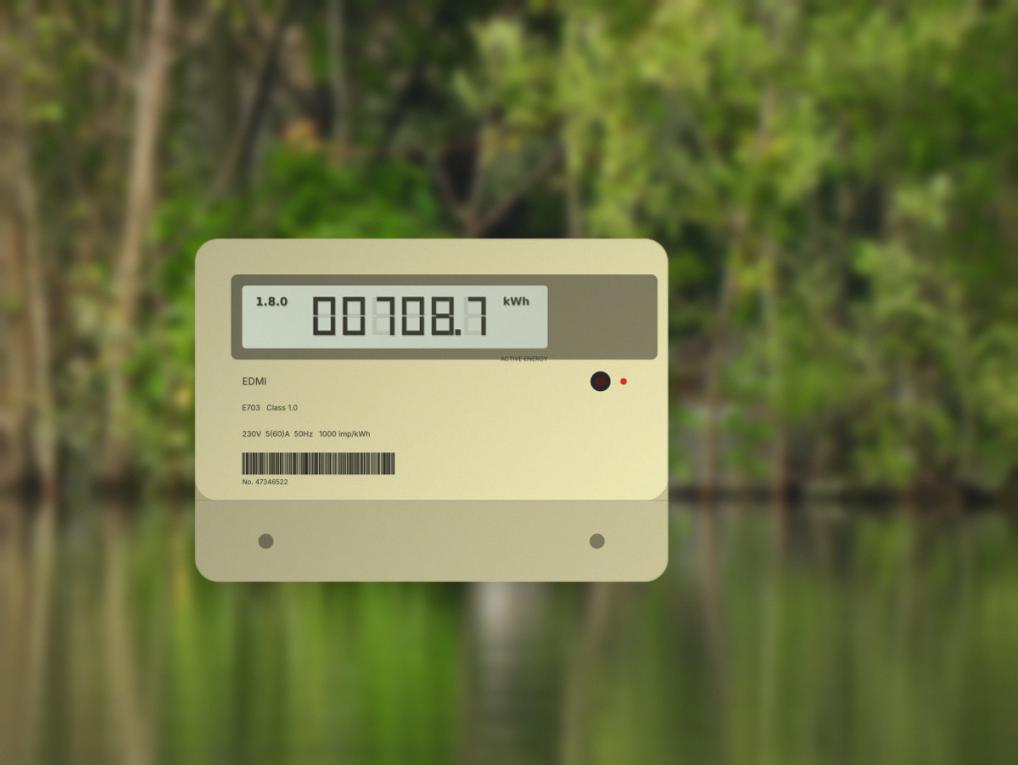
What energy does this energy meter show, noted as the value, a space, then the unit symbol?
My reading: 708.7 kWh
